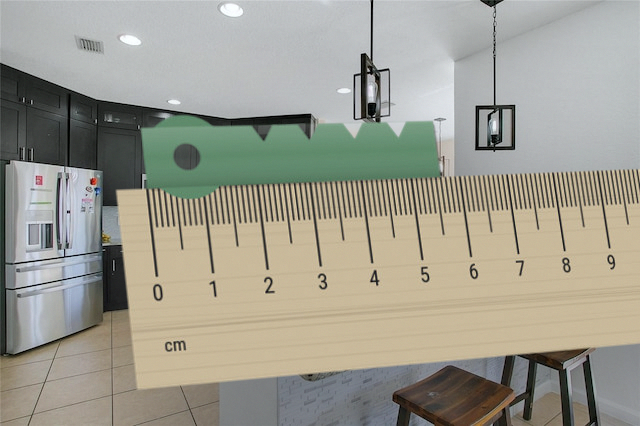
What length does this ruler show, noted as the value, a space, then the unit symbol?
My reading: 5.6 cm
